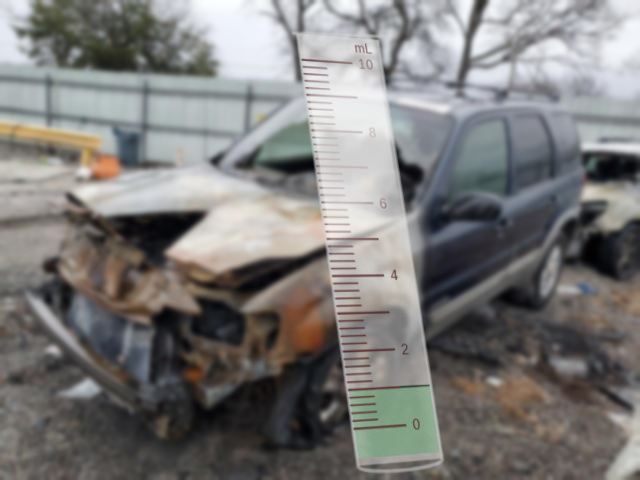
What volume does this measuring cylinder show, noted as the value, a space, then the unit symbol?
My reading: 1 mL
